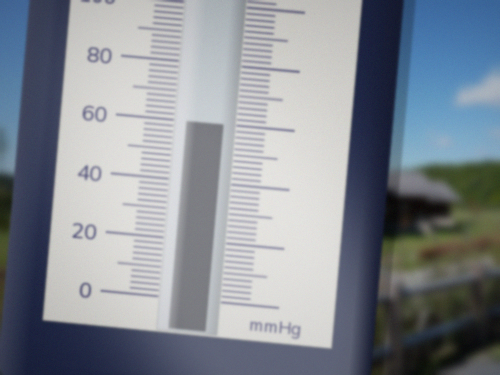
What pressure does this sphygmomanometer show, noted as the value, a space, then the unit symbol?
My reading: 60 mmHg
